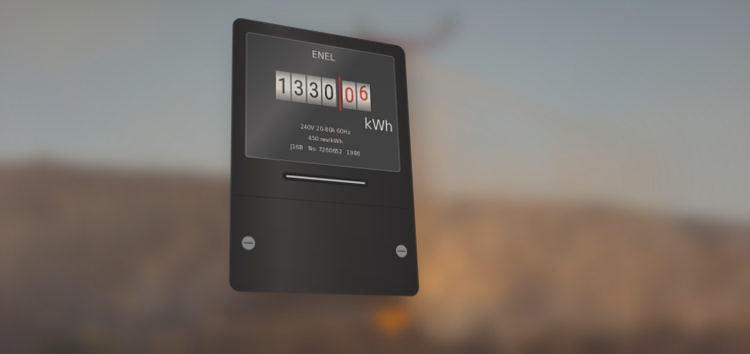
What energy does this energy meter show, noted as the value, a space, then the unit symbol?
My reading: 1330.06 kWh
